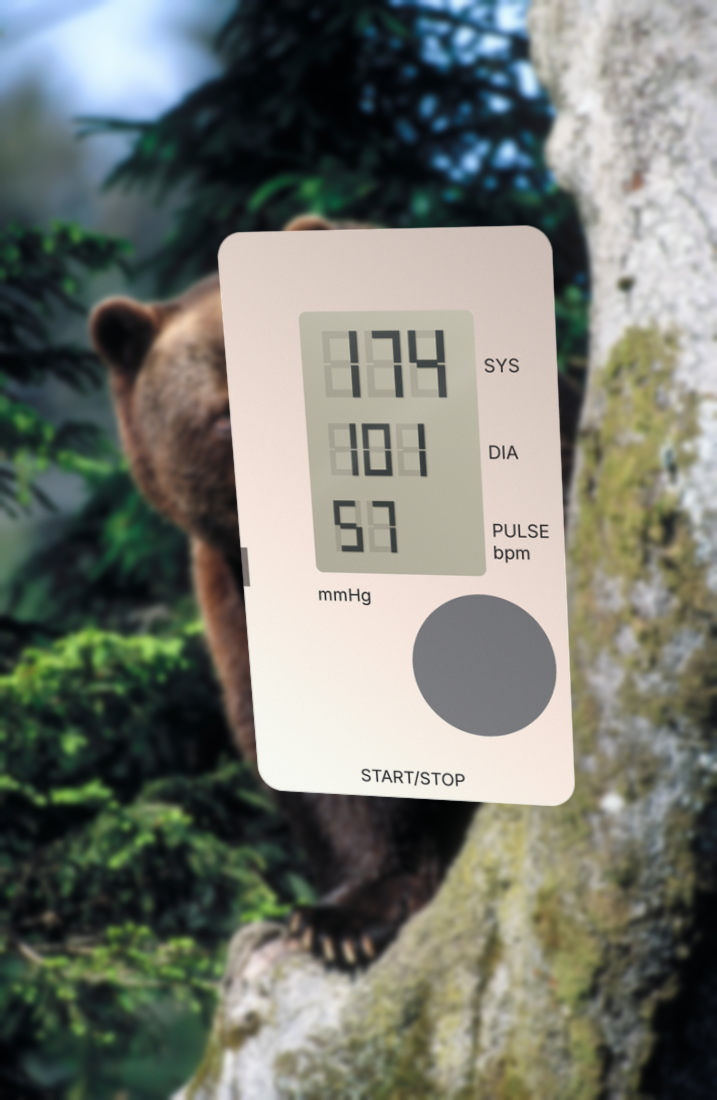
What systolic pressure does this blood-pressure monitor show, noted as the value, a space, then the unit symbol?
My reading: 174 mmHg
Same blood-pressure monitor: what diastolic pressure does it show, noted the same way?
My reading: 101 mmHg
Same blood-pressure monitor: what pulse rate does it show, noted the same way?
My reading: 57 bpm
